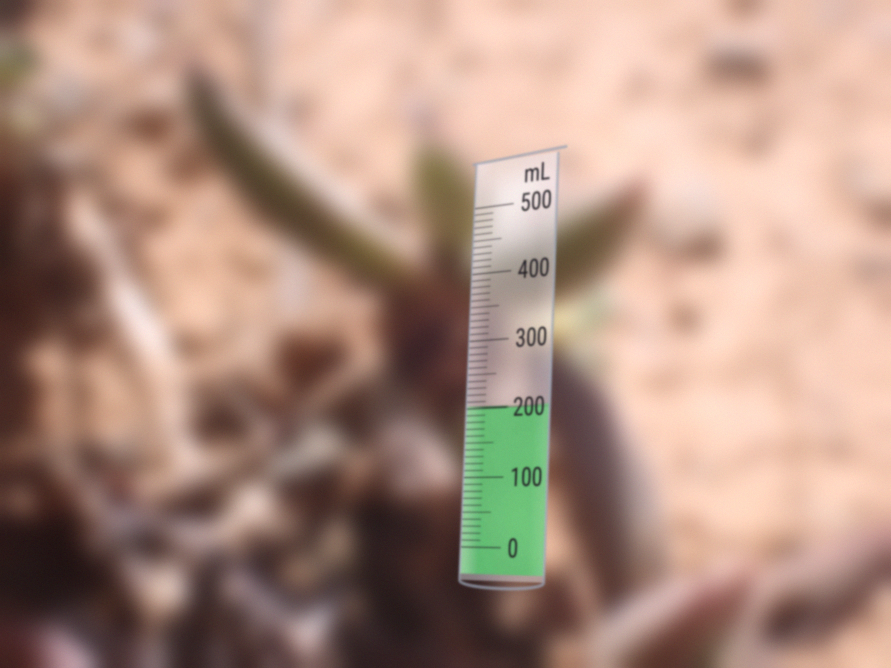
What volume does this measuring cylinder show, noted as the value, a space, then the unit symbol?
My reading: 200 mL
